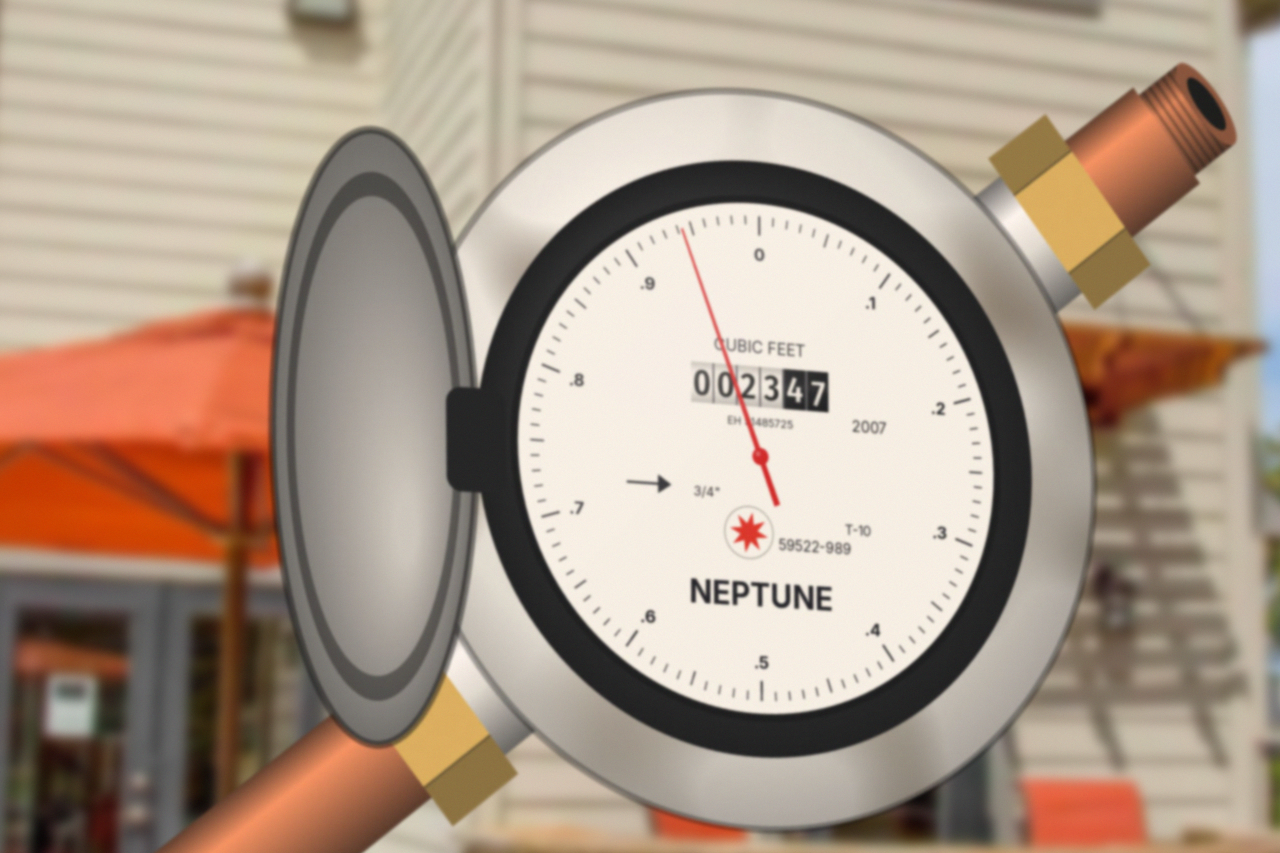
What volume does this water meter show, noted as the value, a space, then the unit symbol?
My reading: 2346.94 ft³
